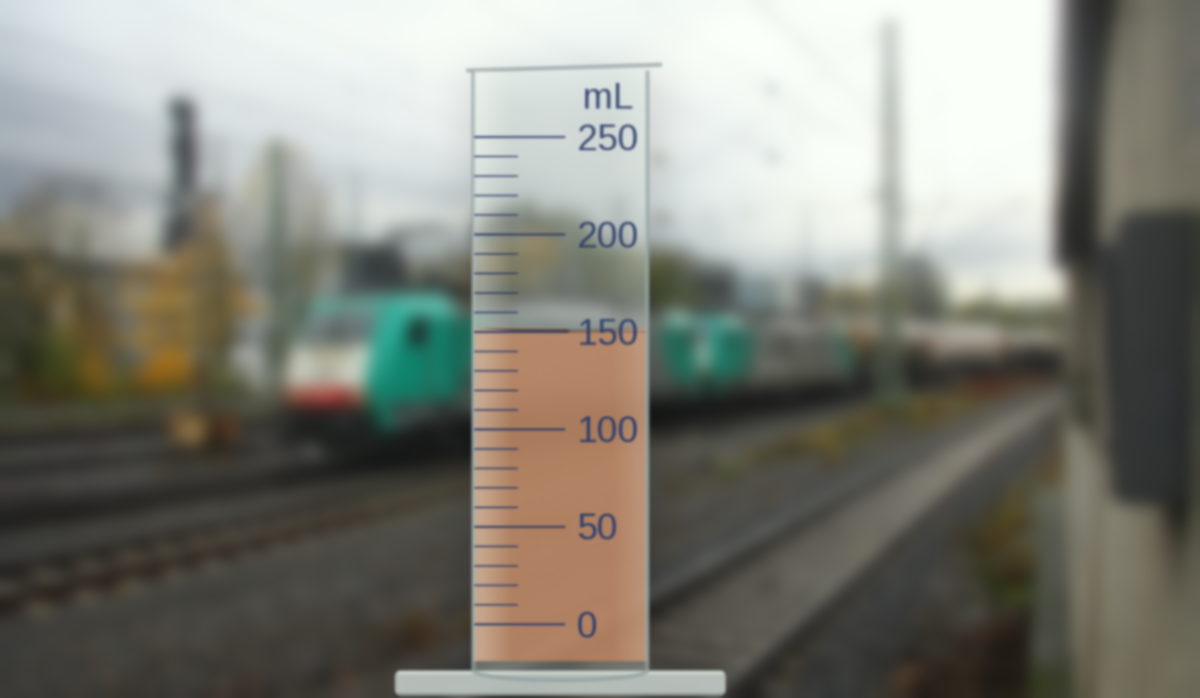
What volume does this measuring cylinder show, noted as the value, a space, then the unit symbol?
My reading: 150 mL
